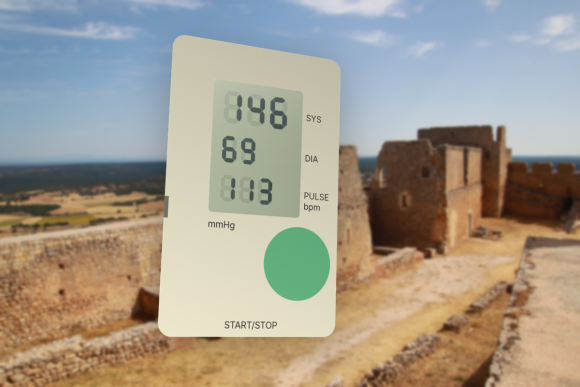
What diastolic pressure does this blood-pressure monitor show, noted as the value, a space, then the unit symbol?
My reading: 69 mmHg
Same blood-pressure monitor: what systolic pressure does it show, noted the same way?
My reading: 146 mmHg
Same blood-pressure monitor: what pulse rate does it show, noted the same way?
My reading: 113 bpm
